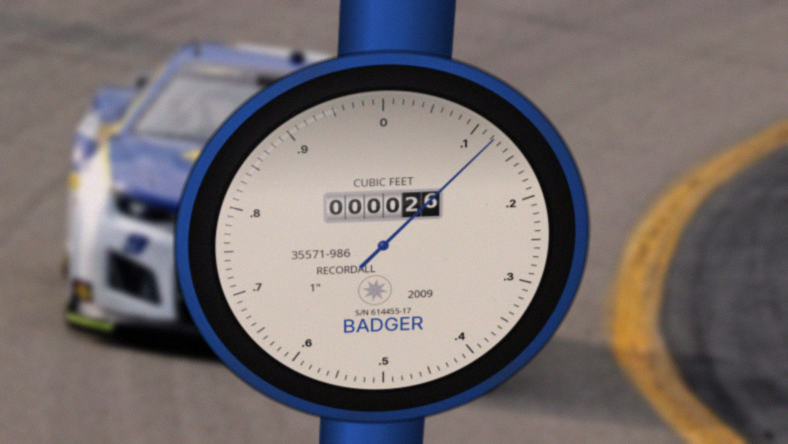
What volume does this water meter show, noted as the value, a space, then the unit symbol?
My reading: 26.12 ft³
